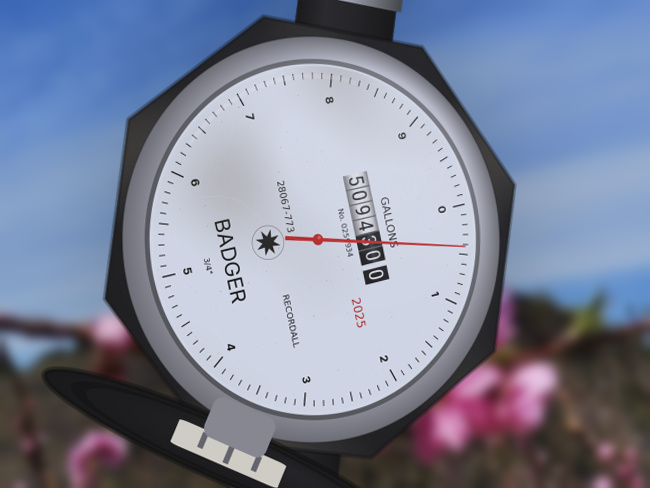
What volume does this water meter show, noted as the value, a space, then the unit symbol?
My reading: 5094300.4 gal
